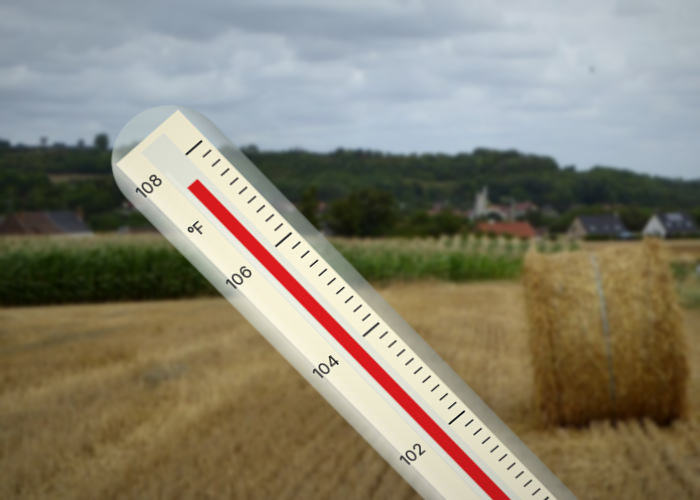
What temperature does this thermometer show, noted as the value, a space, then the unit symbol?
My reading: 107.6 °F
